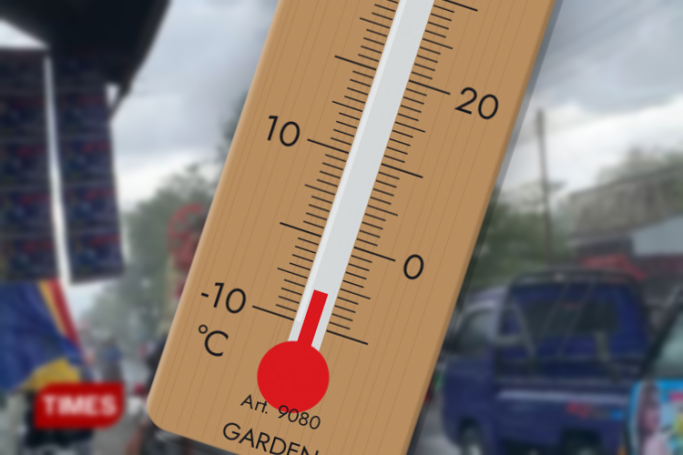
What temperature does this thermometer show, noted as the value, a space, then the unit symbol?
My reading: -6 °C
